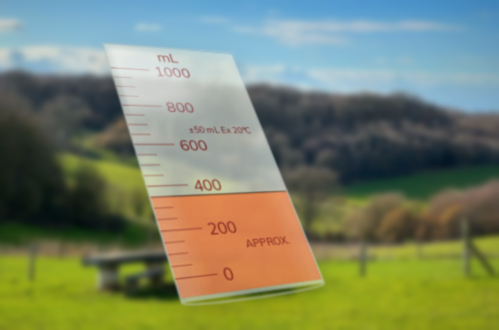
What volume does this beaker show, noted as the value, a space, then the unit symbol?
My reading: 350 mL
